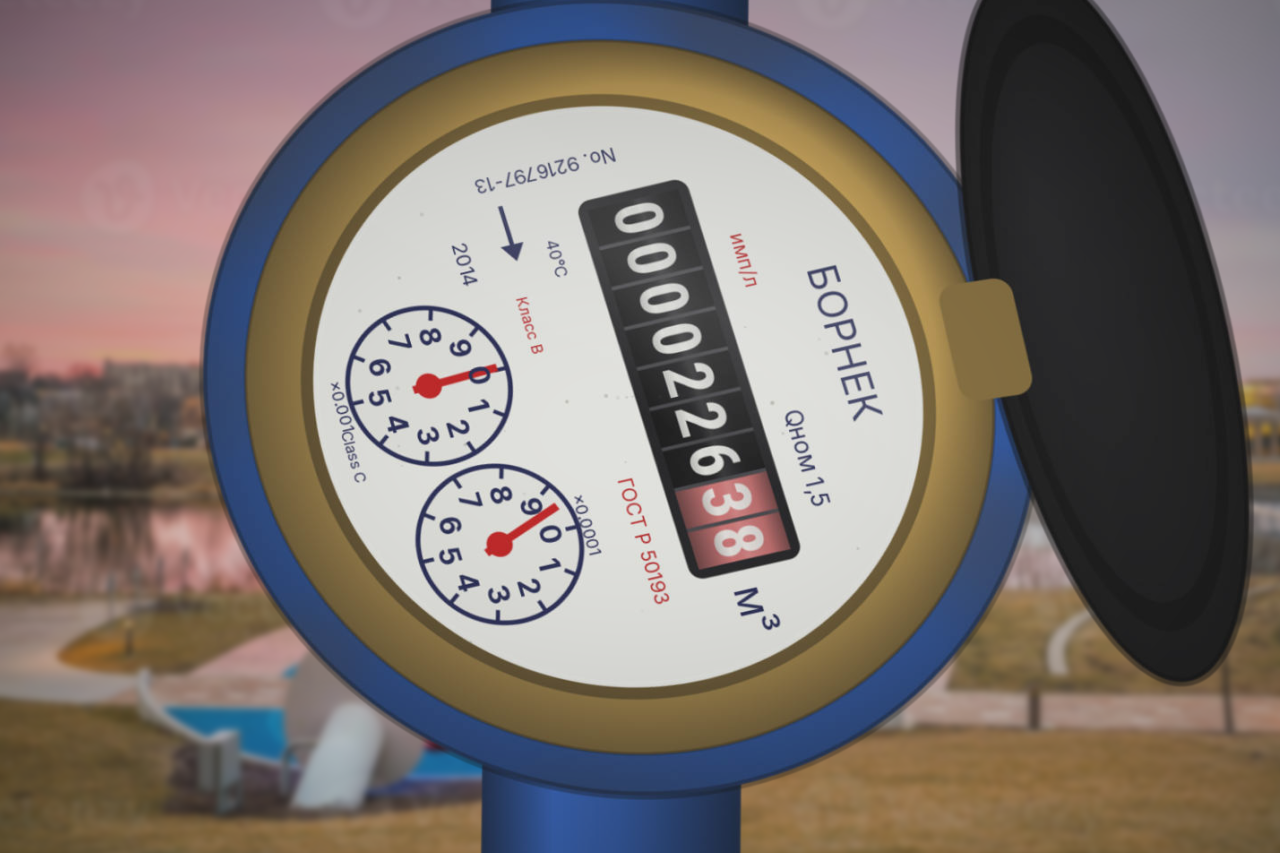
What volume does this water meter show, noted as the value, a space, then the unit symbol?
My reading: 226.3799 m³
